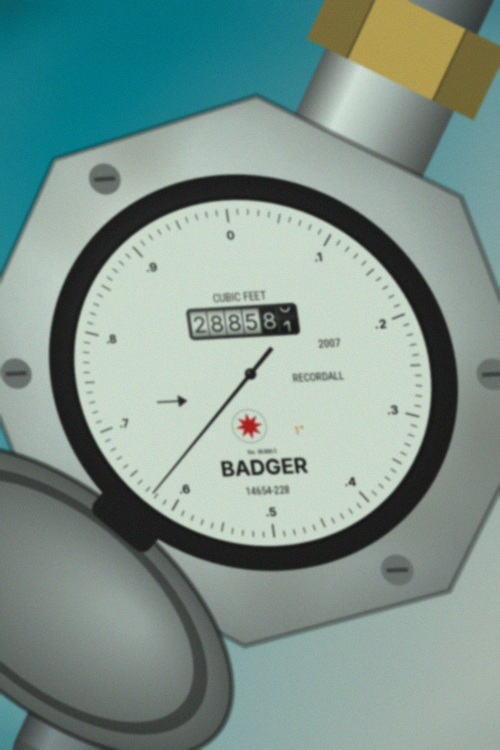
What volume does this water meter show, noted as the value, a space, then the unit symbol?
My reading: 288580.62 ft³
